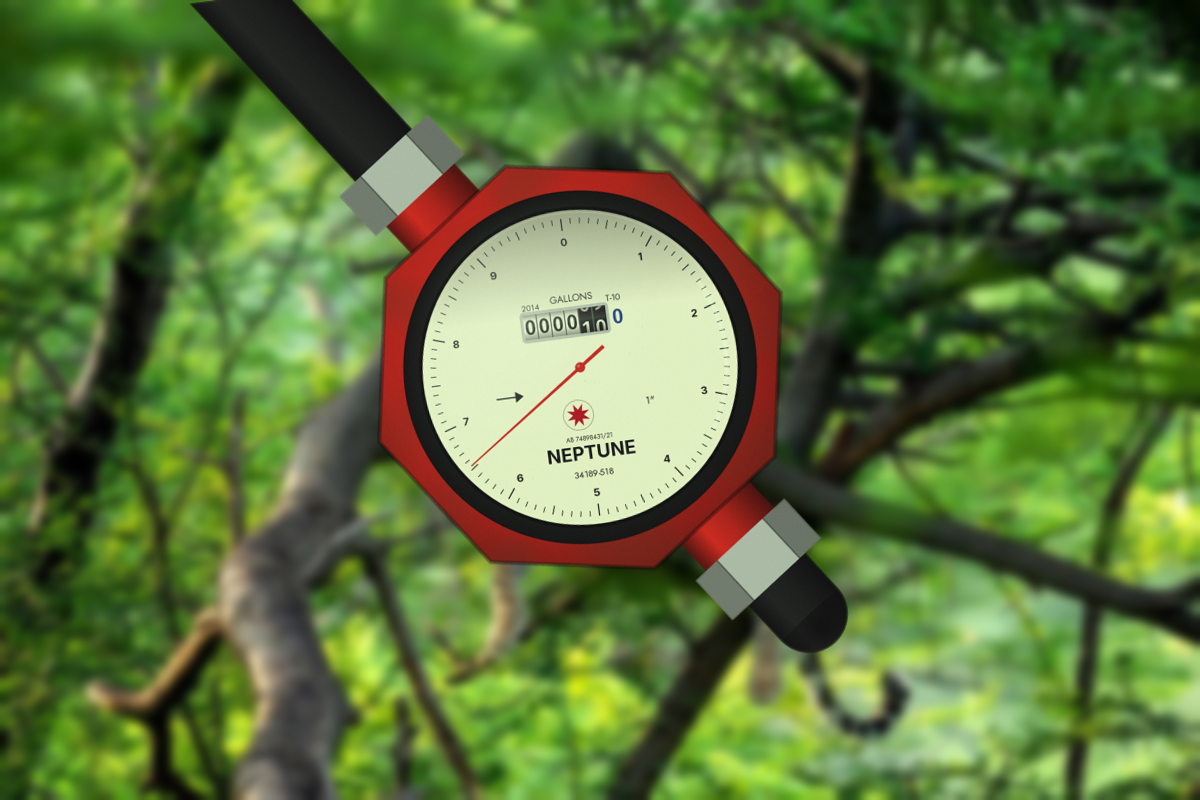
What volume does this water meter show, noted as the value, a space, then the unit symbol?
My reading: 96.5 gal
